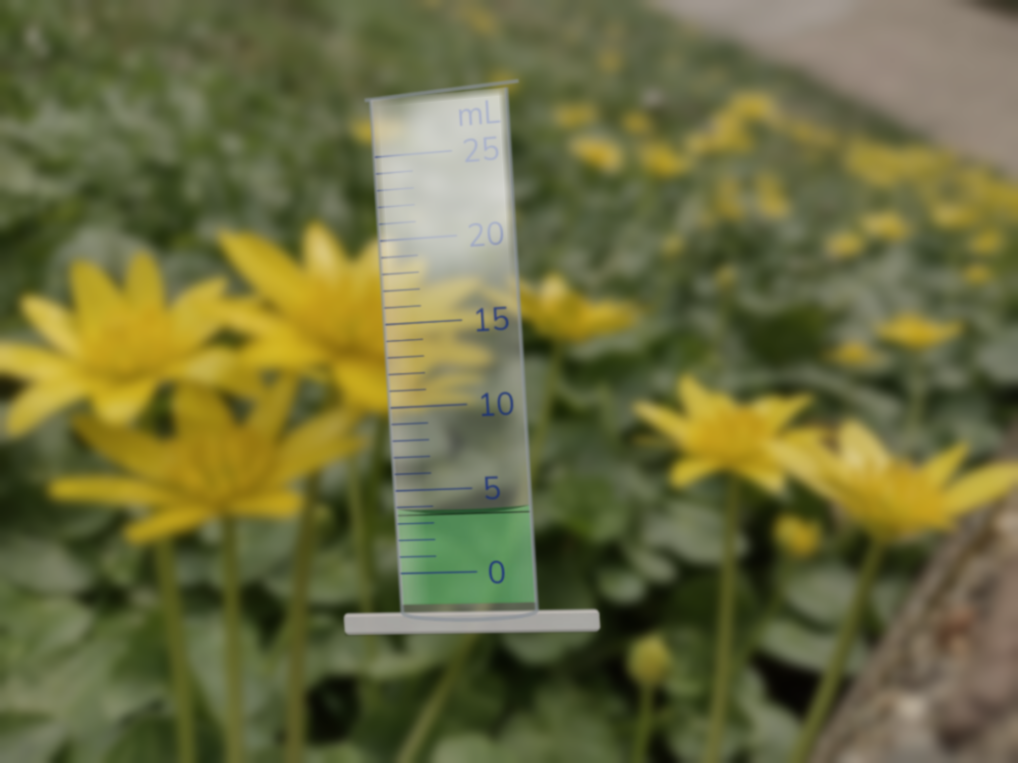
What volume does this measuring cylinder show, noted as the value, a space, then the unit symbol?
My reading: 3.5 mL
